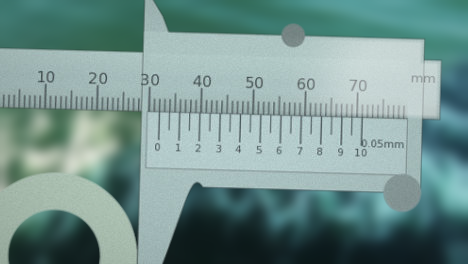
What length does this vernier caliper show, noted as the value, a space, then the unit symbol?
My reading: 32.0 mm
